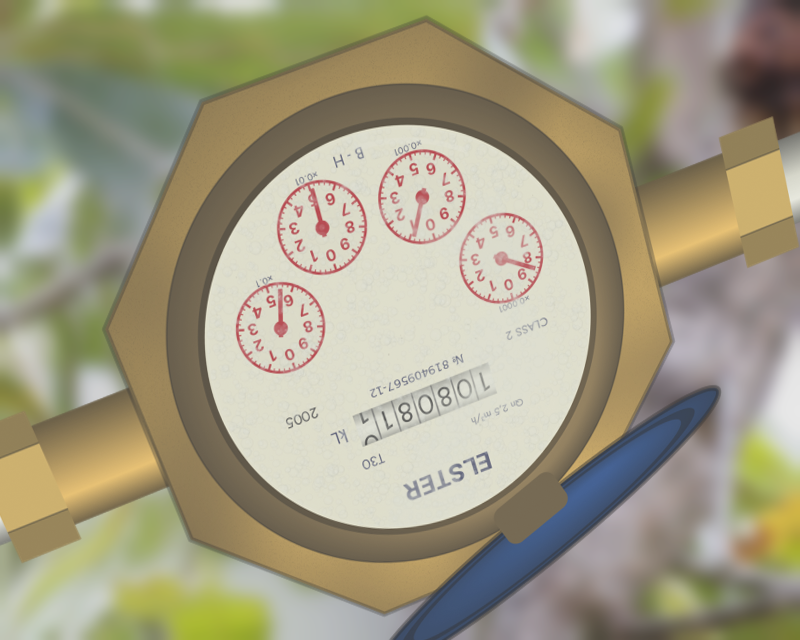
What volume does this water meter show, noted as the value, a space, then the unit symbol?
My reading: 1080810.5508 kL
